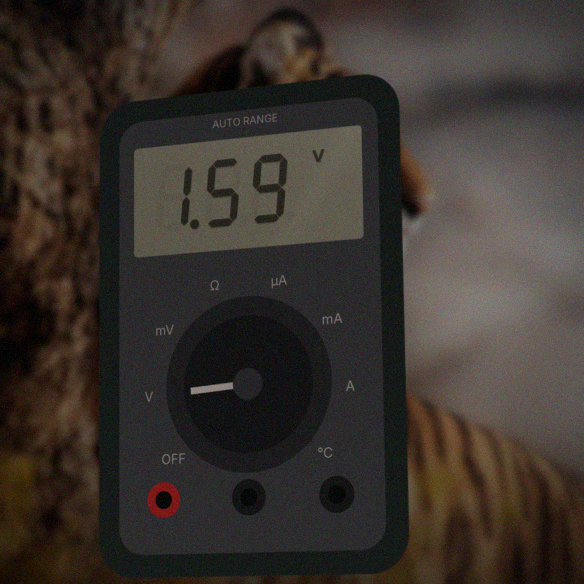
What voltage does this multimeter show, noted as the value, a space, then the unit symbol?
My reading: 1.59 V
